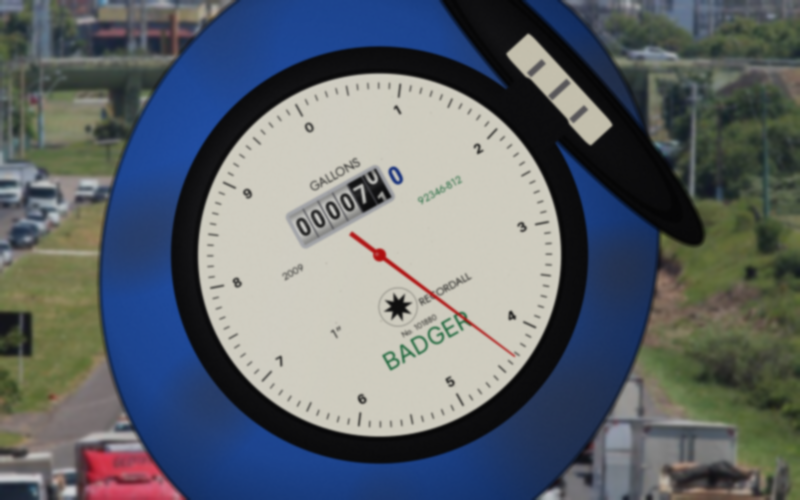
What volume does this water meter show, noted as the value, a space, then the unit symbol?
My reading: 704.3 gal
